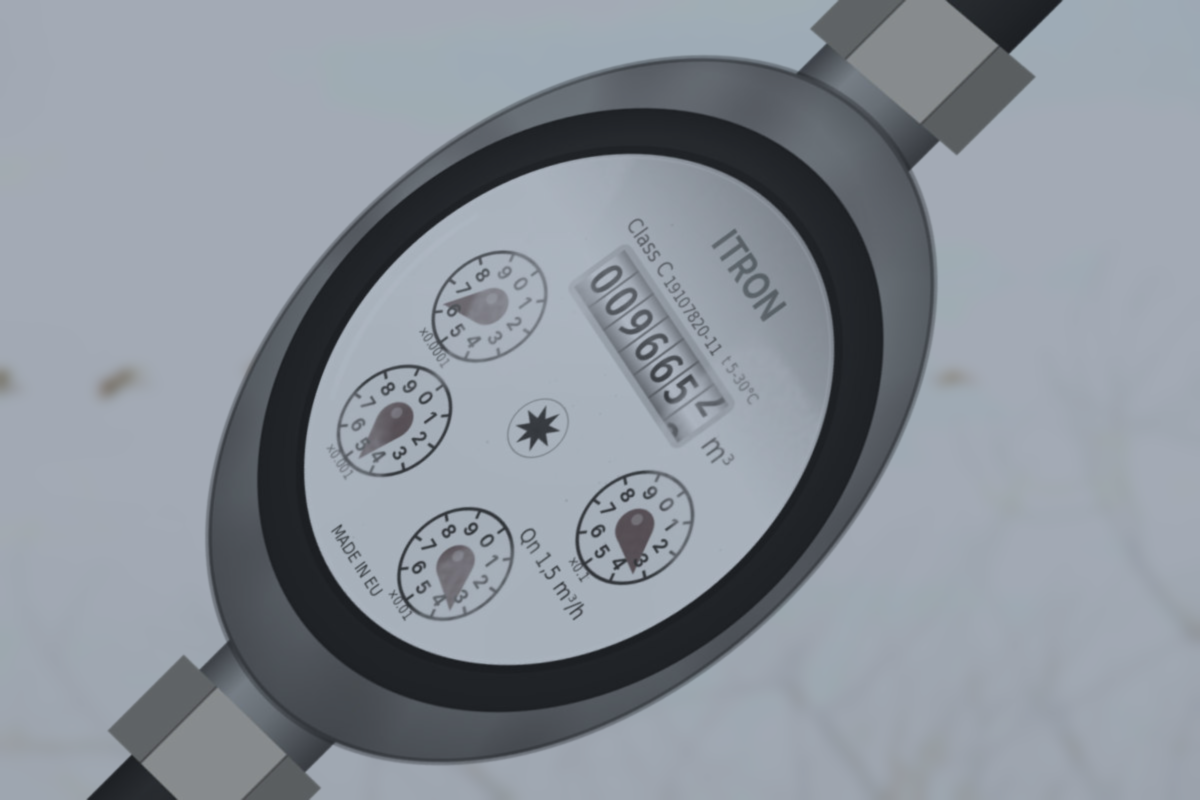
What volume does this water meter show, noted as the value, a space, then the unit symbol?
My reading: 96652.3346 m³
